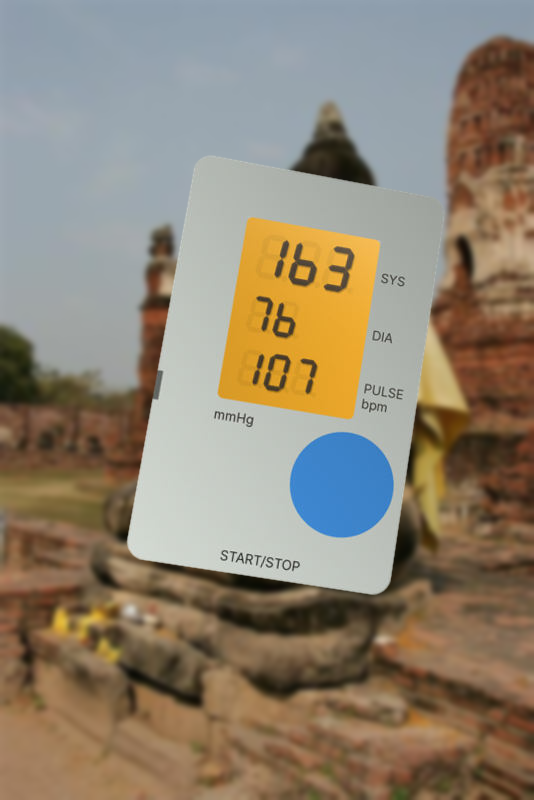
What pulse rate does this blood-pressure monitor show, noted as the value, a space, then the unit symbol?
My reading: 107 bpm
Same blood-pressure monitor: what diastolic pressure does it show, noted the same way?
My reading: 76 mmHg
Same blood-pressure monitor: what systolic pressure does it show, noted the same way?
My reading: 163 mmHg
